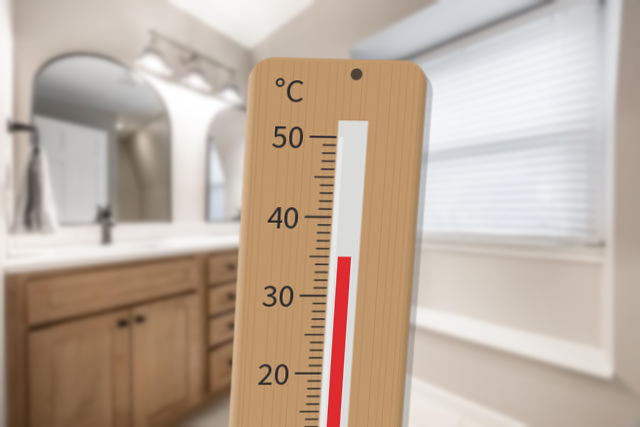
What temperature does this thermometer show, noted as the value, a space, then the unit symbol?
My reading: 35 °C
